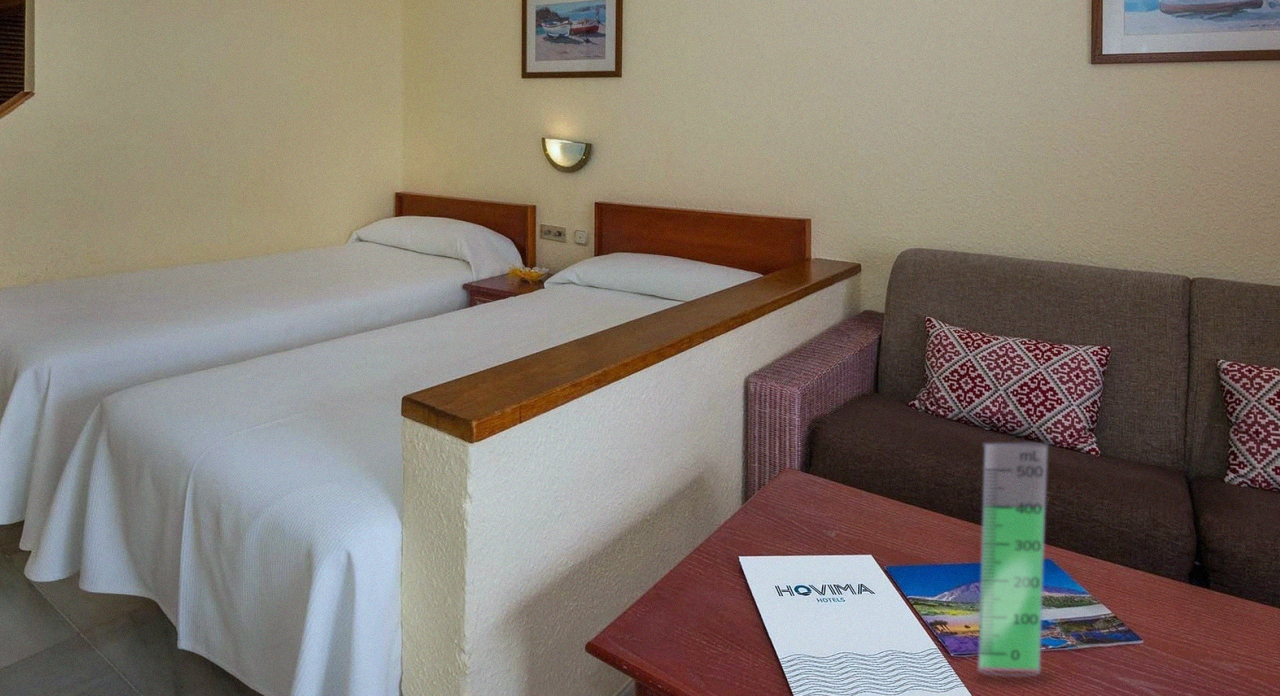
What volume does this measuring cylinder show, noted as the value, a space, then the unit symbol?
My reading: 400 mL
